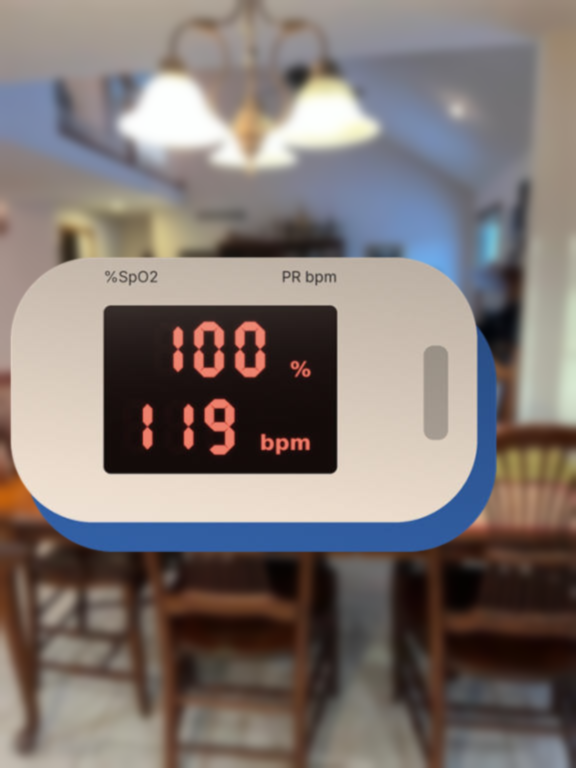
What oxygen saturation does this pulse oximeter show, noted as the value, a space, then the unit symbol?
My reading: 100 %
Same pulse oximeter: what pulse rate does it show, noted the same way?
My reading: 119 bpm
